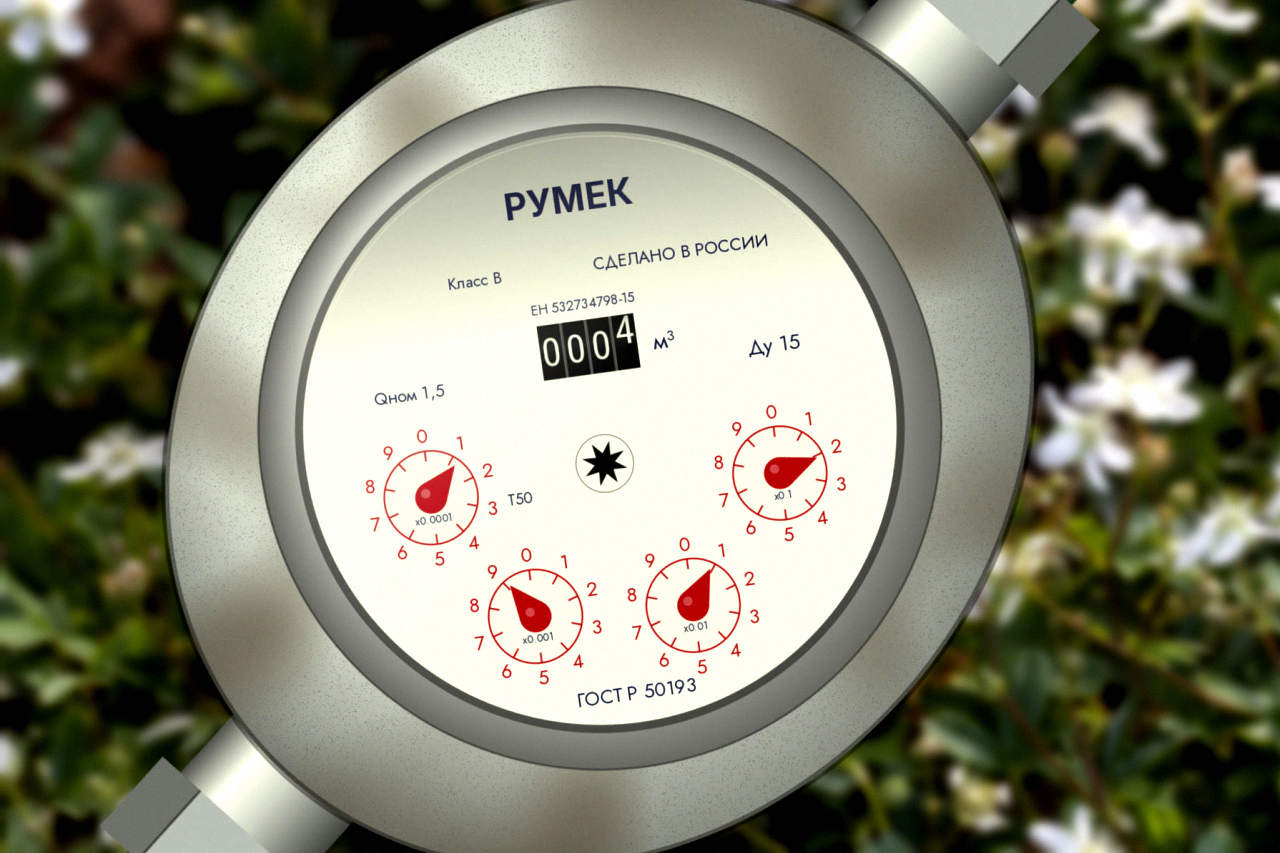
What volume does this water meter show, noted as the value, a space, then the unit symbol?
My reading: 4.2091 m³
